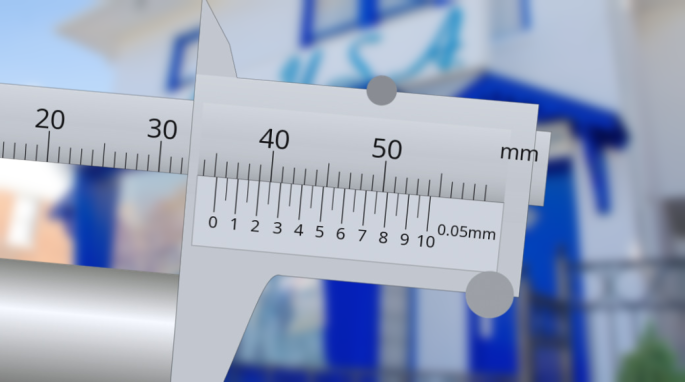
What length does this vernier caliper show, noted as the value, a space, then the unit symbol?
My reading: 35.2 mm
